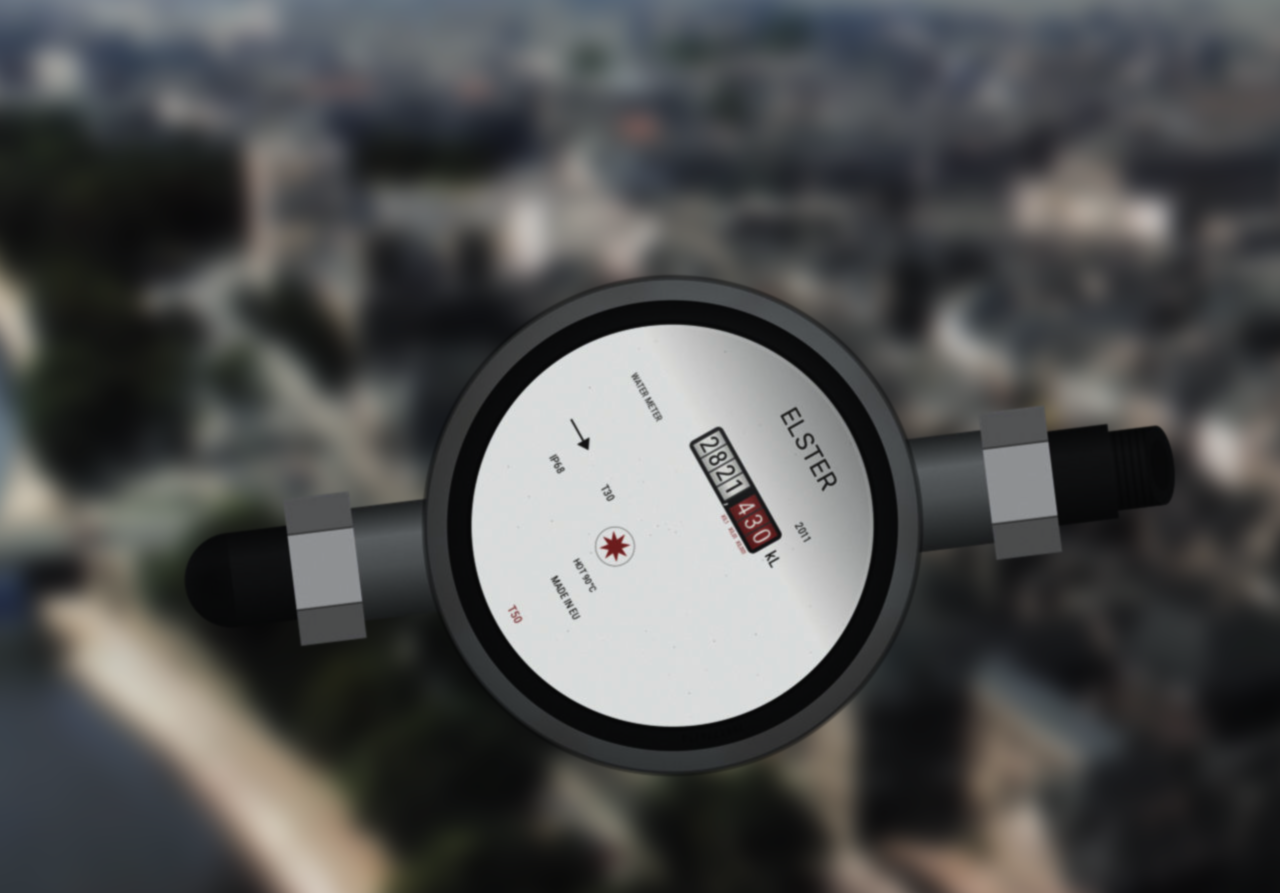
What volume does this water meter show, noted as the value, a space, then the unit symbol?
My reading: 2821.430 kL
